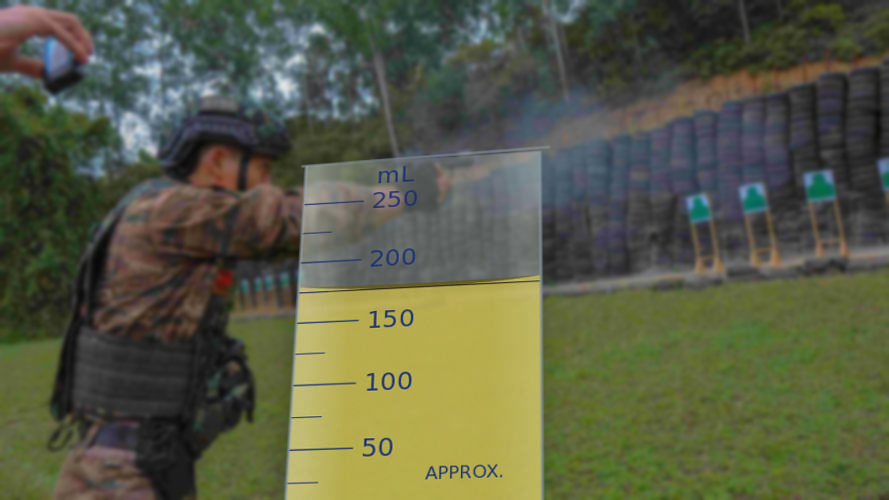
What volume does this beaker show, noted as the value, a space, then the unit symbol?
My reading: 175 mL
